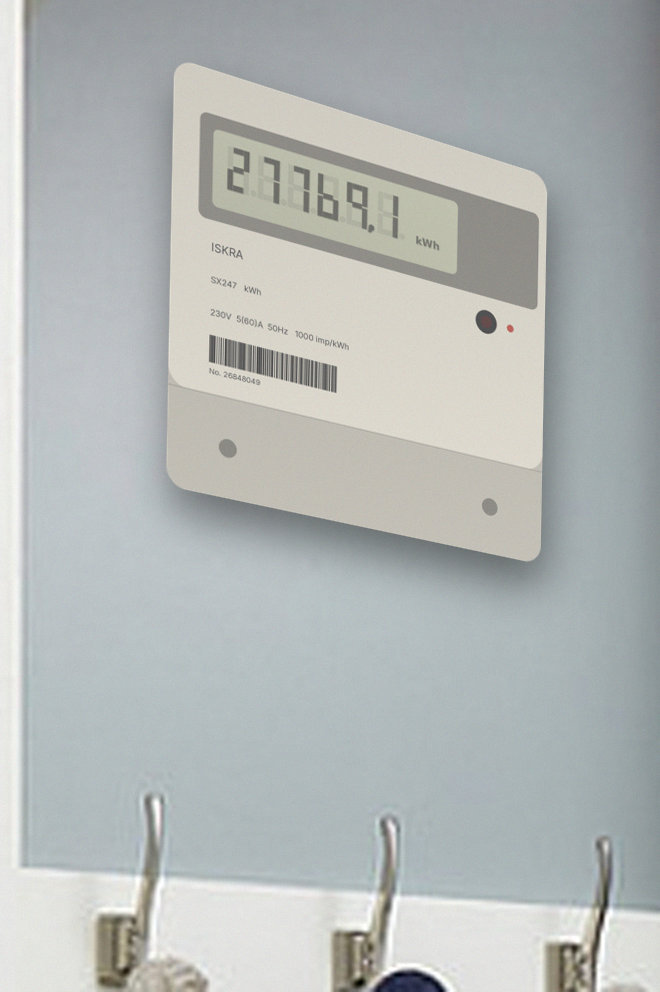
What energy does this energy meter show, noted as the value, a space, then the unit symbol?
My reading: 27769.1 kWh
